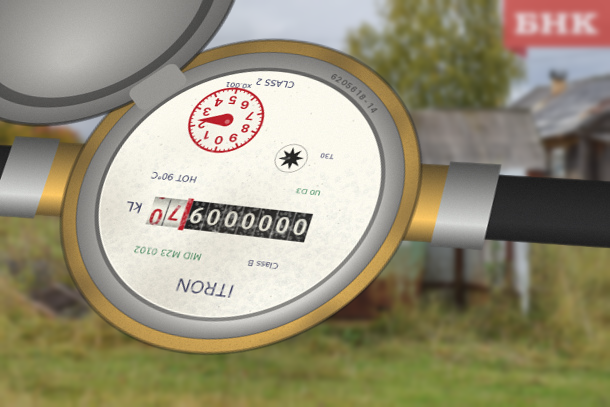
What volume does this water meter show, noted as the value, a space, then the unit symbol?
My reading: 9.702 kL
